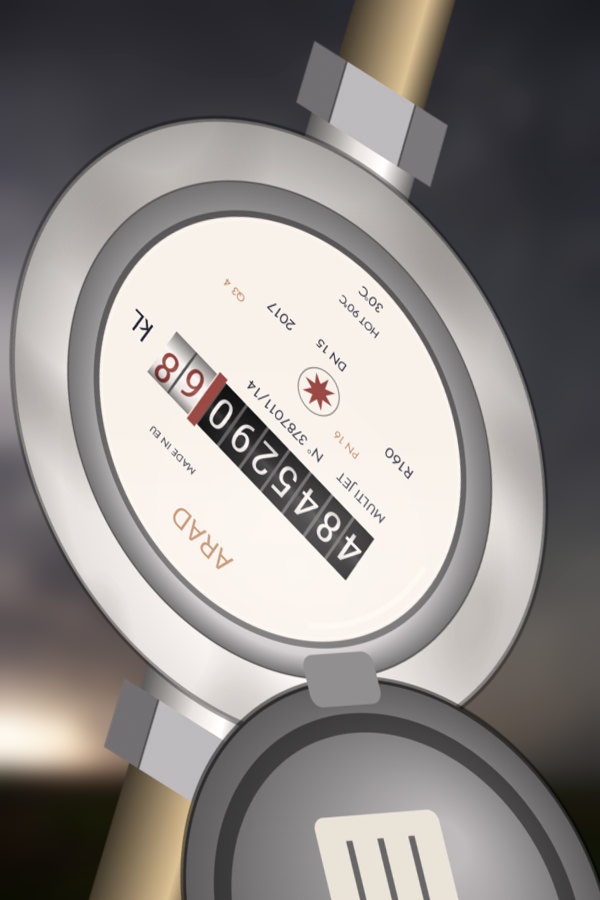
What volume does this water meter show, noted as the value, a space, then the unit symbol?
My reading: 4845290.68 kL
